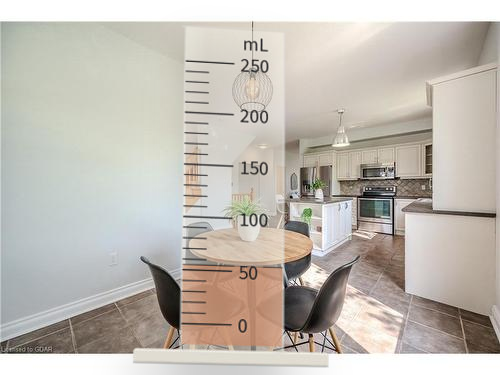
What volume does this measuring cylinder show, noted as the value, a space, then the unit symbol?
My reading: 55 mL
